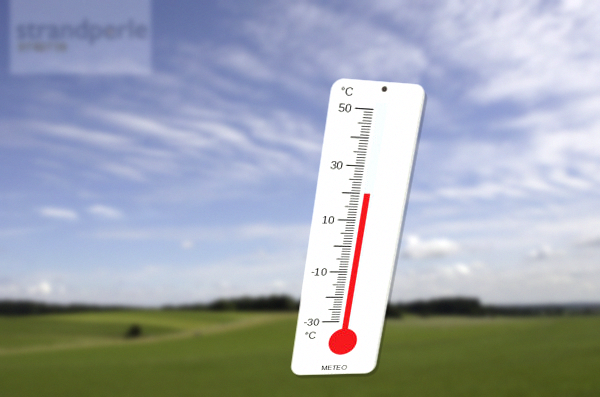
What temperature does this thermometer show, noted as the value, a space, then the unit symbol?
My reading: 20 °C
